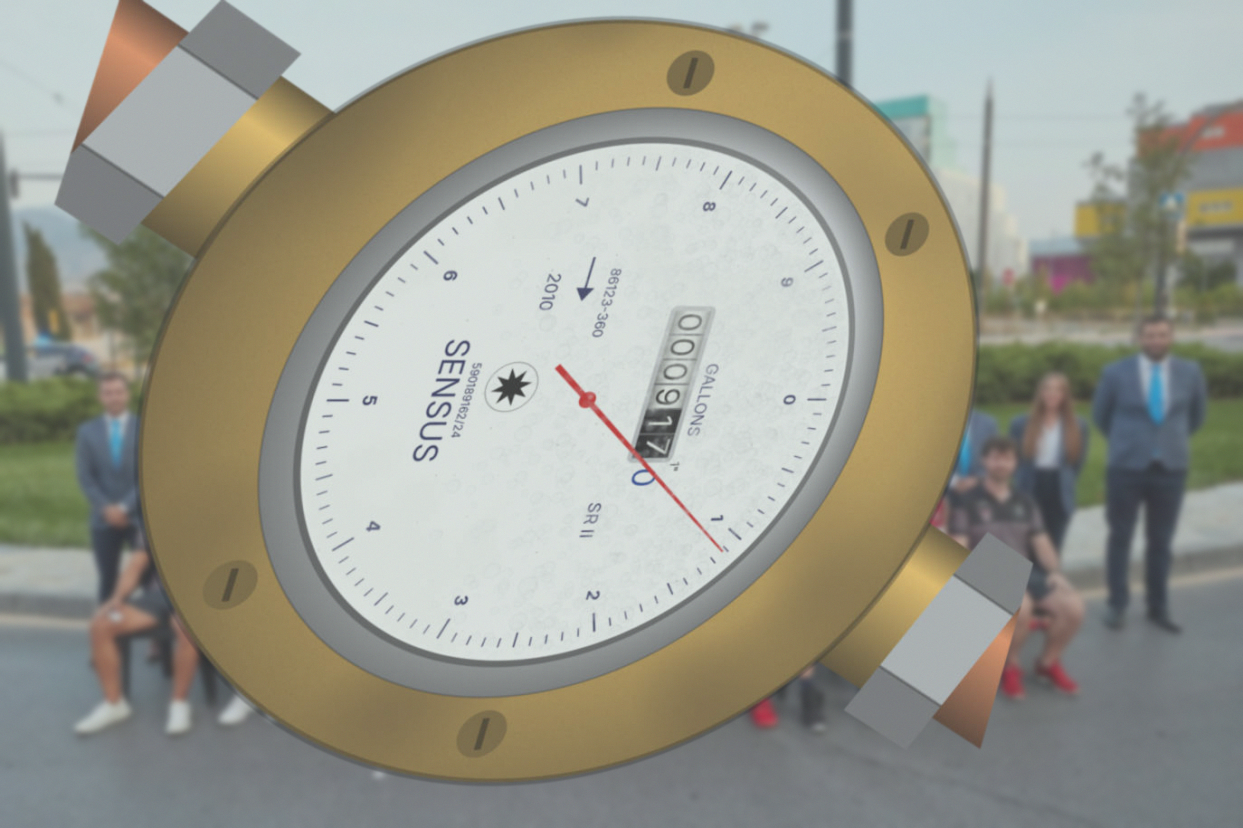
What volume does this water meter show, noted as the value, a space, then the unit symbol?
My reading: 9171.1 gal
